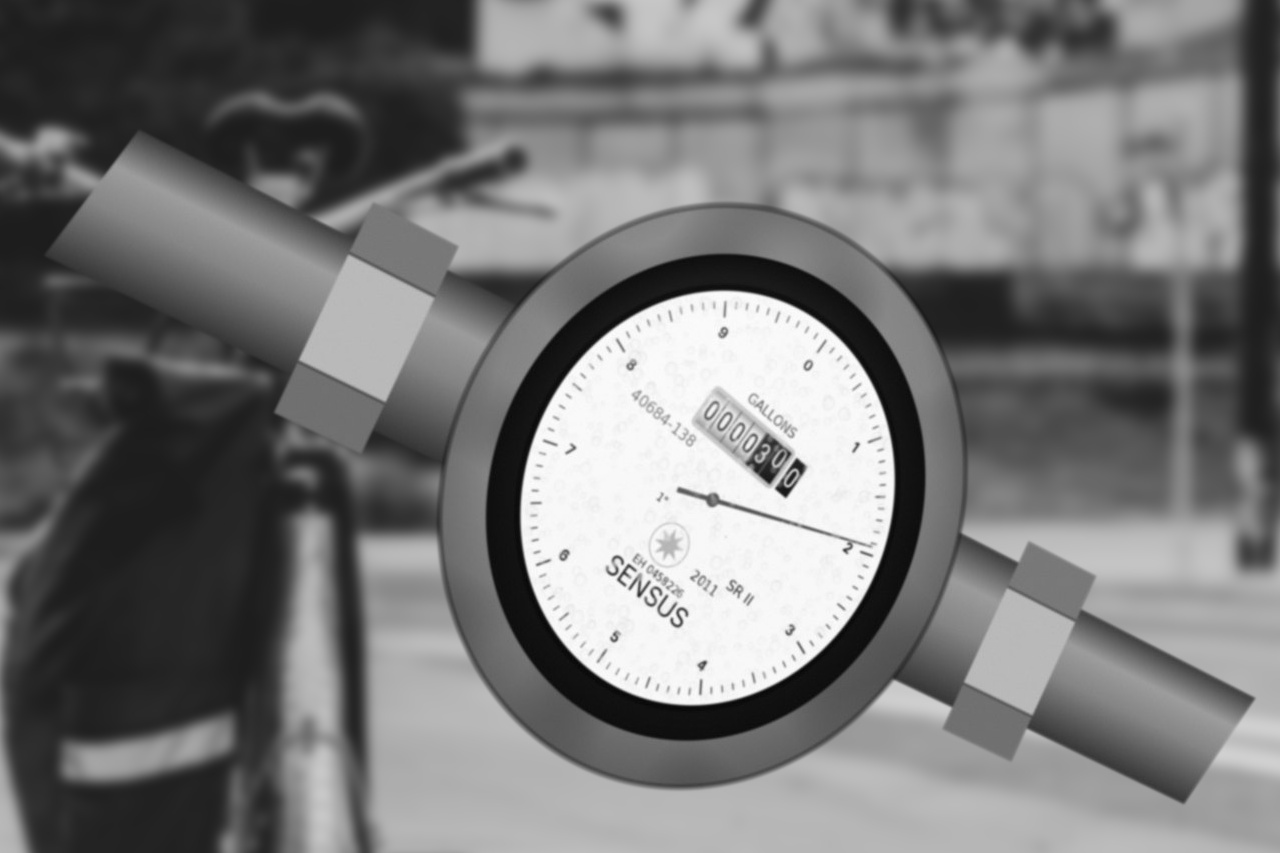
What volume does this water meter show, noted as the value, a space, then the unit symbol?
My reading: 301.9 gal
